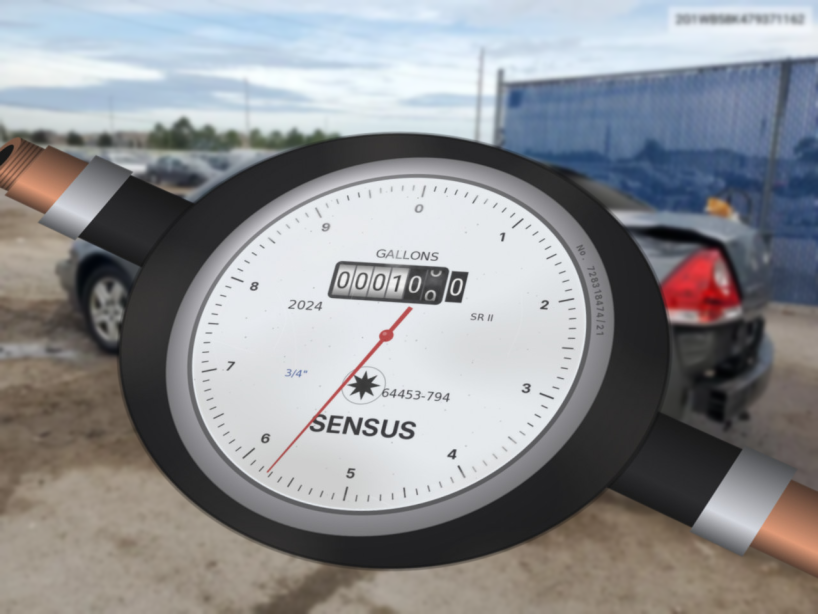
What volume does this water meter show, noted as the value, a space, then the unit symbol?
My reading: 1085.7 gal
